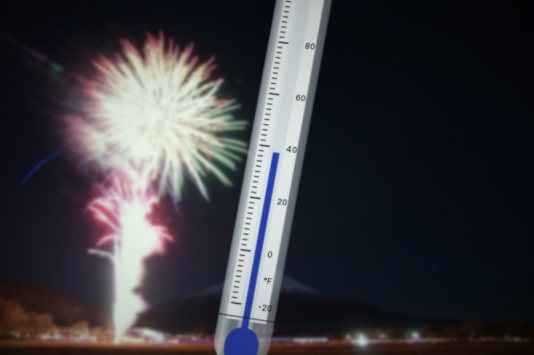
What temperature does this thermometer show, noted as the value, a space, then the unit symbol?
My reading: 38 °F
